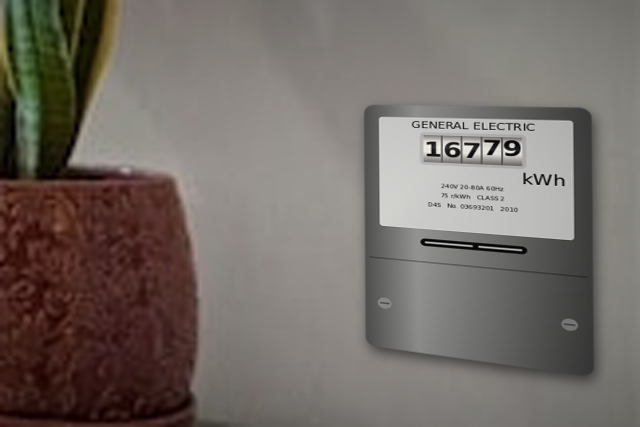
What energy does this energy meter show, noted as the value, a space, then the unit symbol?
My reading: 16779 kWh
